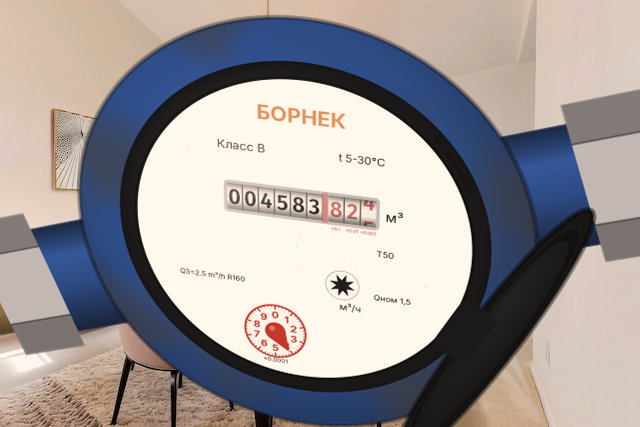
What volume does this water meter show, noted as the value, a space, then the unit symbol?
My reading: 4583.8244 m³
